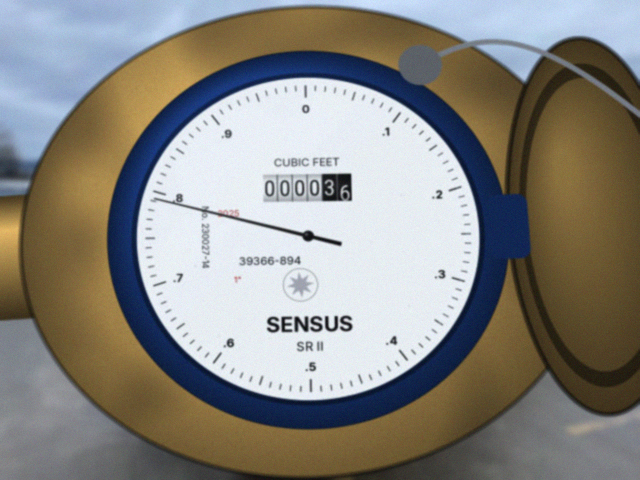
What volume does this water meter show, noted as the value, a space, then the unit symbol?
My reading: 35.79 ft³
